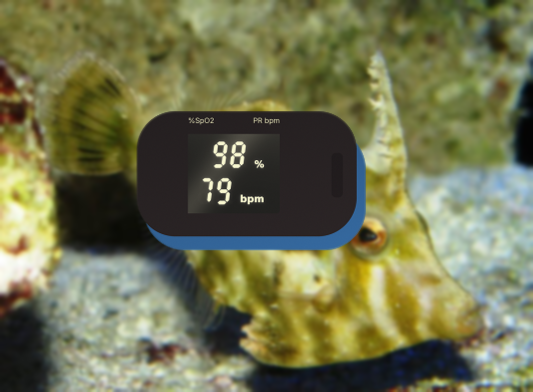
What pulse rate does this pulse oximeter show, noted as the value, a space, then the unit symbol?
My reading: 79 bpm
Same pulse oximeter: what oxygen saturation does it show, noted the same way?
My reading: 98 %
